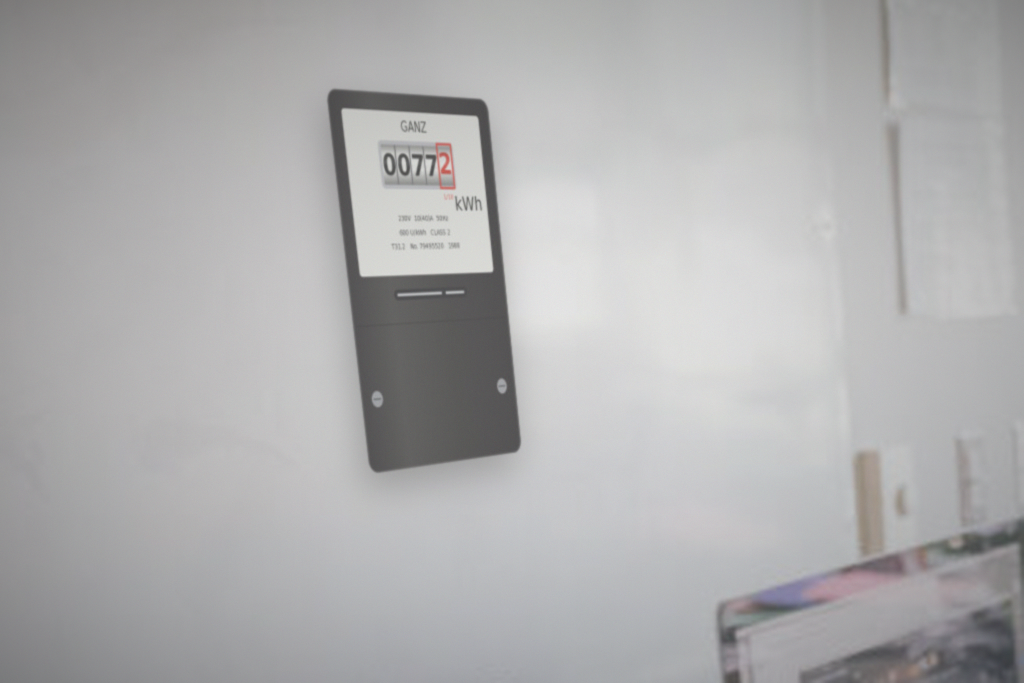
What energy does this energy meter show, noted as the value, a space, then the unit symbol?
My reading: 77.2 kWh
